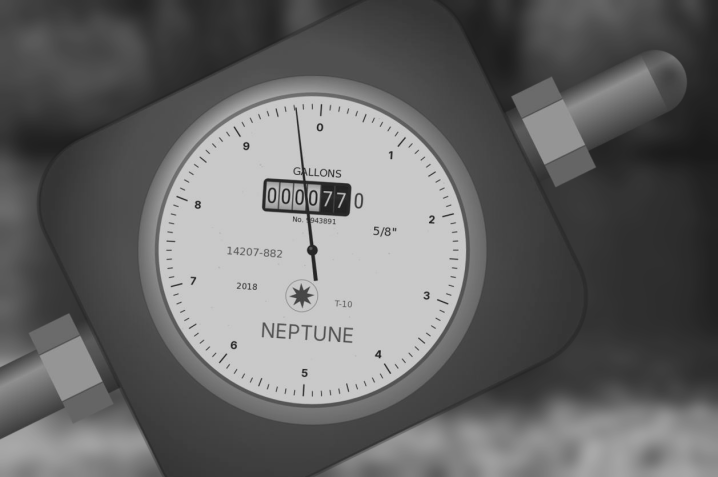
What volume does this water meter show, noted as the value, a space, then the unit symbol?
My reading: 769.7 gal
